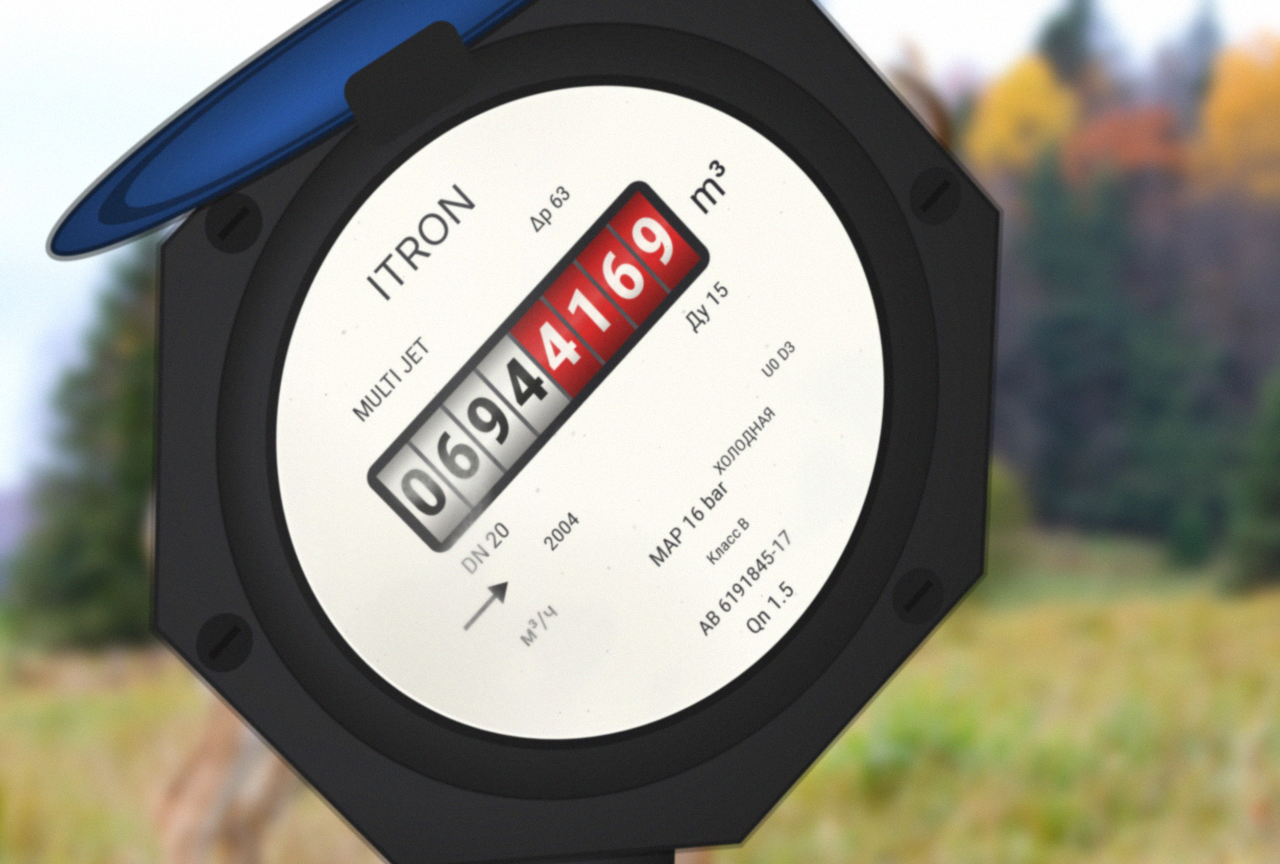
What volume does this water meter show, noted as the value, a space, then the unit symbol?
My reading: 694.4169 m³
